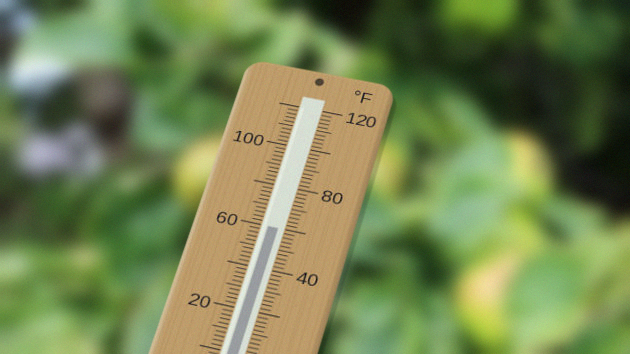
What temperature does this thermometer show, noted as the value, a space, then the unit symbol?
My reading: 60 °F
